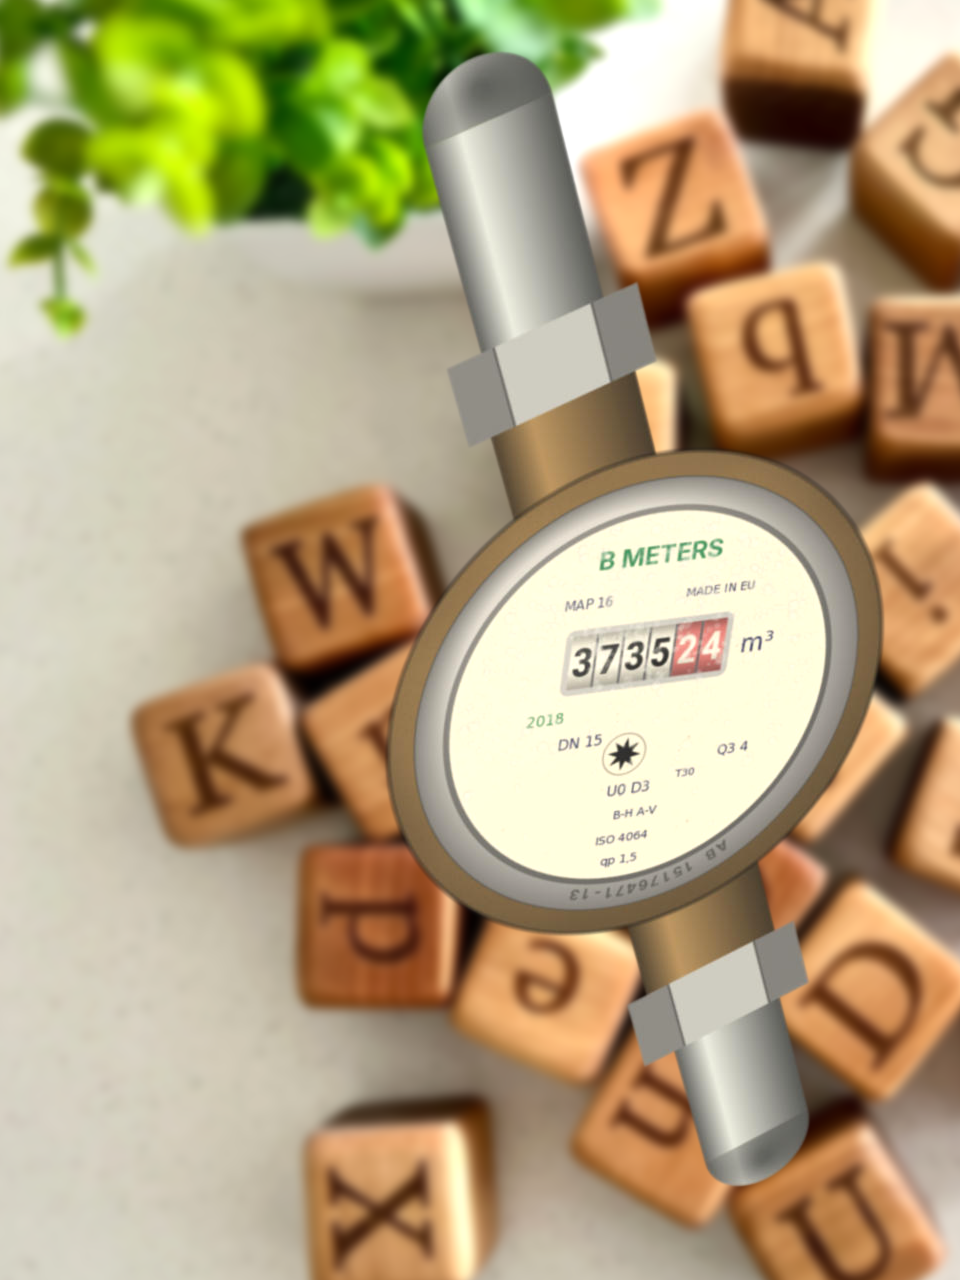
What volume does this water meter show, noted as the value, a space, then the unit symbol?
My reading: 3735.24 m³
